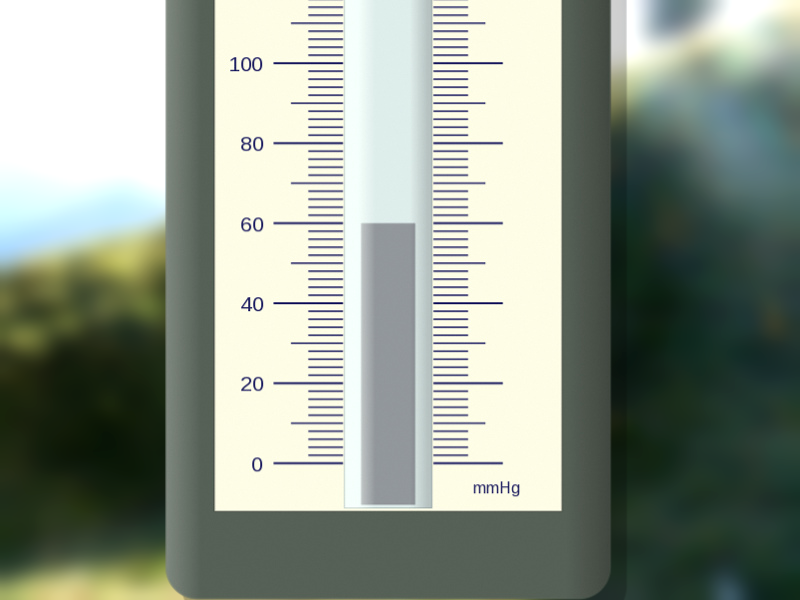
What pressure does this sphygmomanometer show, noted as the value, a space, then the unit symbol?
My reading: 60 mmHg
